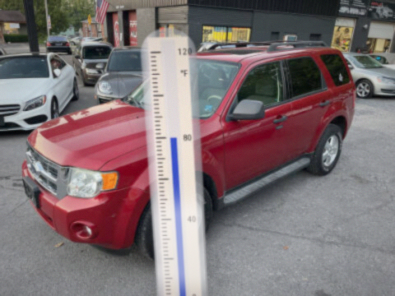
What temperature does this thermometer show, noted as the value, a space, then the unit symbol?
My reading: 80 °F
